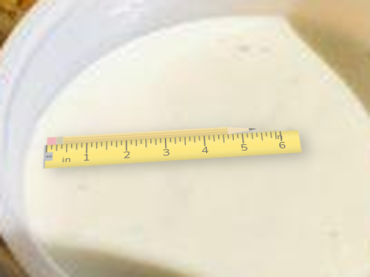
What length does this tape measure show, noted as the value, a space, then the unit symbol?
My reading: 5.375 in
